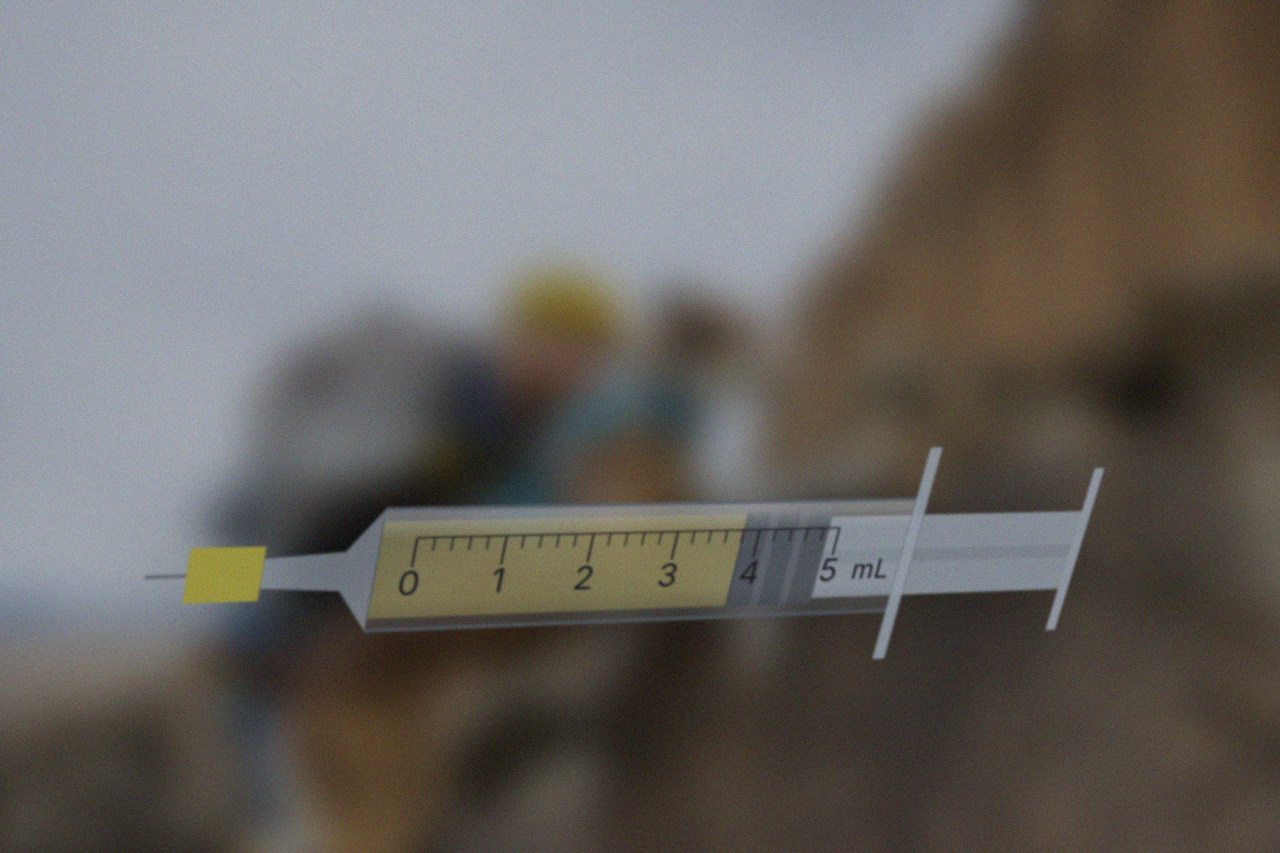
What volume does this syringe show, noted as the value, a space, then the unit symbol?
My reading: 3.8 mL
